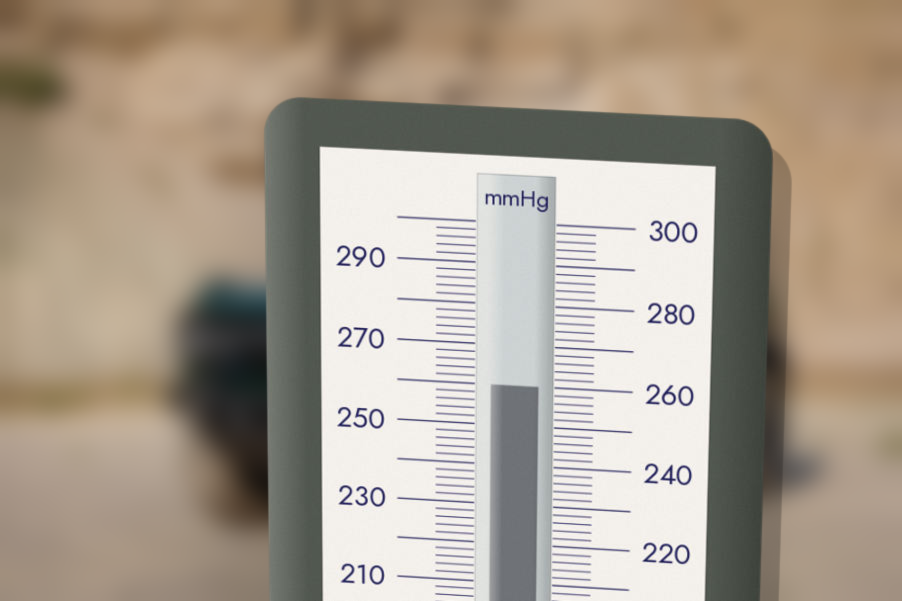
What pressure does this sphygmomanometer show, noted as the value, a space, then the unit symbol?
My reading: 260 mmHg
